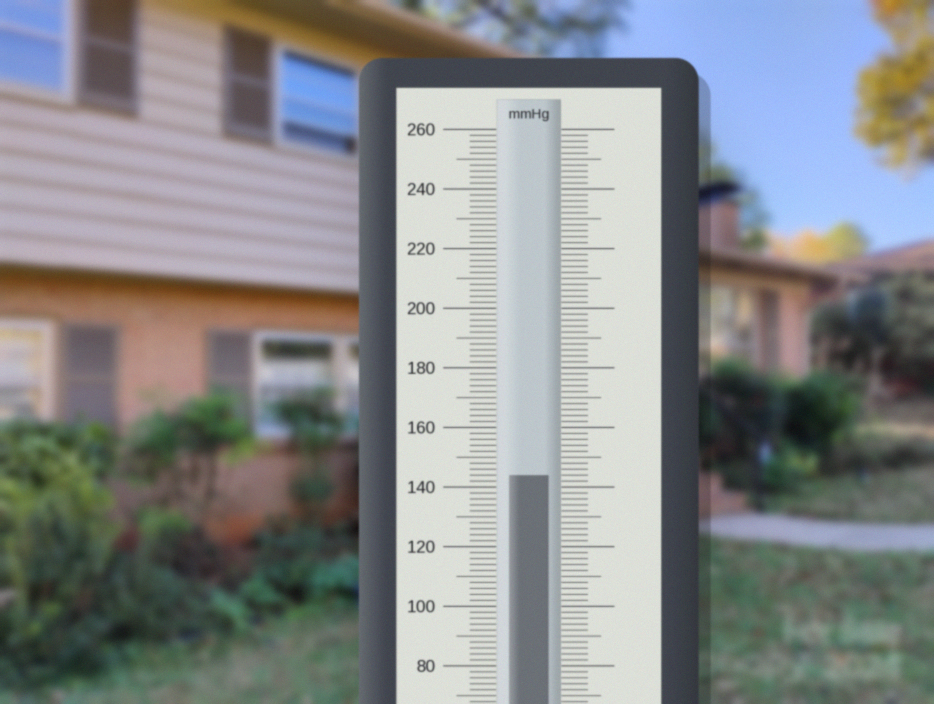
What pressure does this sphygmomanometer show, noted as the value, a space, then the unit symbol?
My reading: 144 mmHg
